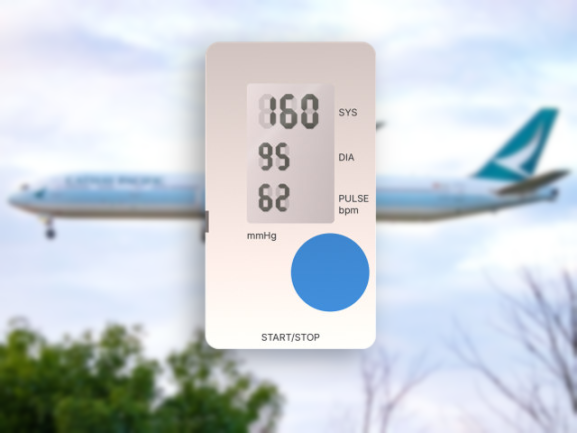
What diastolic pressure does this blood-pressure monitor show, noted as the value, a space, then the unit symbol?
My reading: 95 mmHg
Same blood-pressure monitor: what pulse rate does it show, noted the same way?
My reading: 62 bpm
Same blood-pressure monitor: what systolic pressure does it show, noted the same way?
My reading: 160 mmHg
